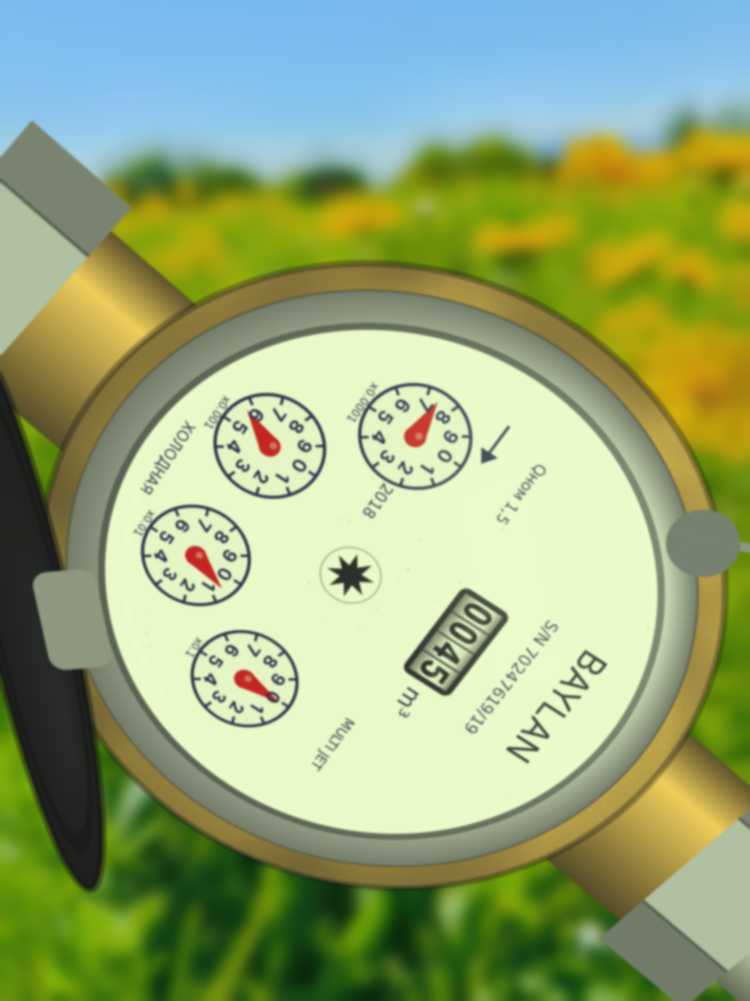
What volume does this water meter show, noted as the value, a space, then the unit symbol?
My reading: 45.0057 m³
